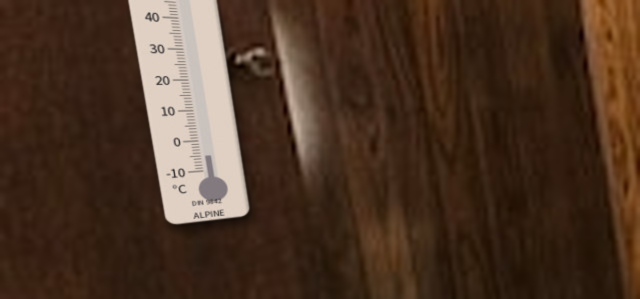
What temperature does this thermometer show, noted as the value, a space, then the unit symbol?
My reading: -5 °C
